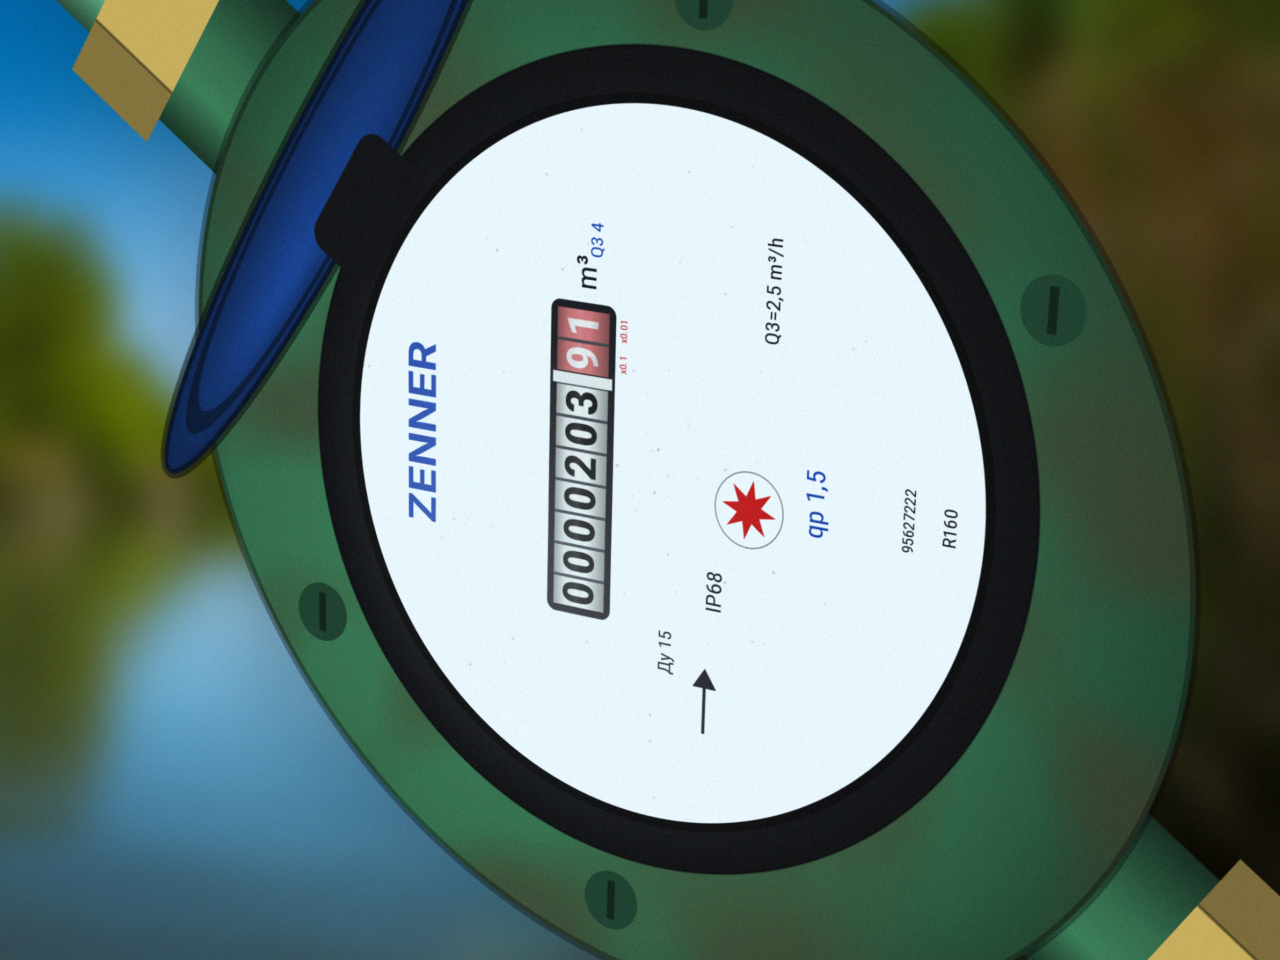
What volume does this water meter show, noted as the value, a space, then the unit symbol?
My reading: 203.91 m³
